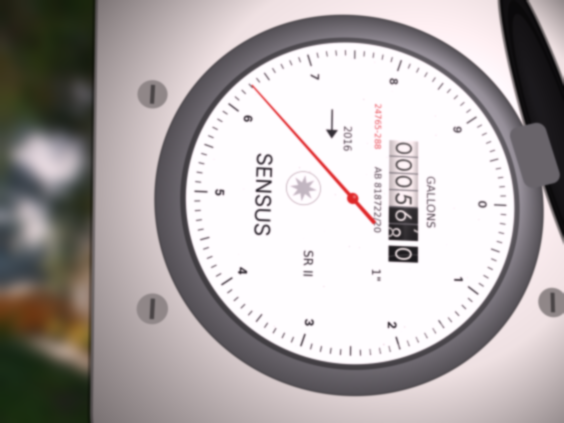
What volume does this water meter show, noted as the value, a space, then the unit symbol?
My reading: 5676.3 gal
